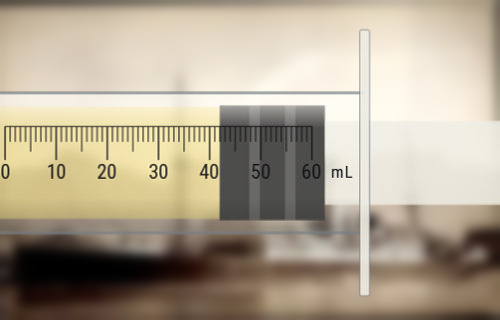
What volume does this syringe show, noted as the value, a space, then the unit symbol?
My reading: 42 mL
